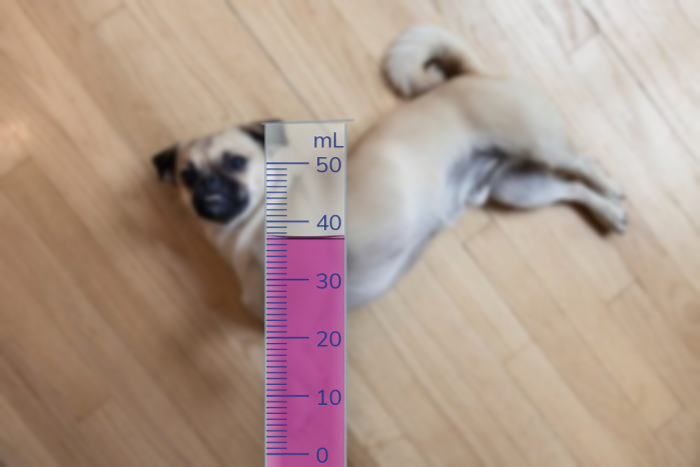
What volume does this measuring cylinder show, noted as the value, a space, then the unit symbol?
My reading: 37 mL
